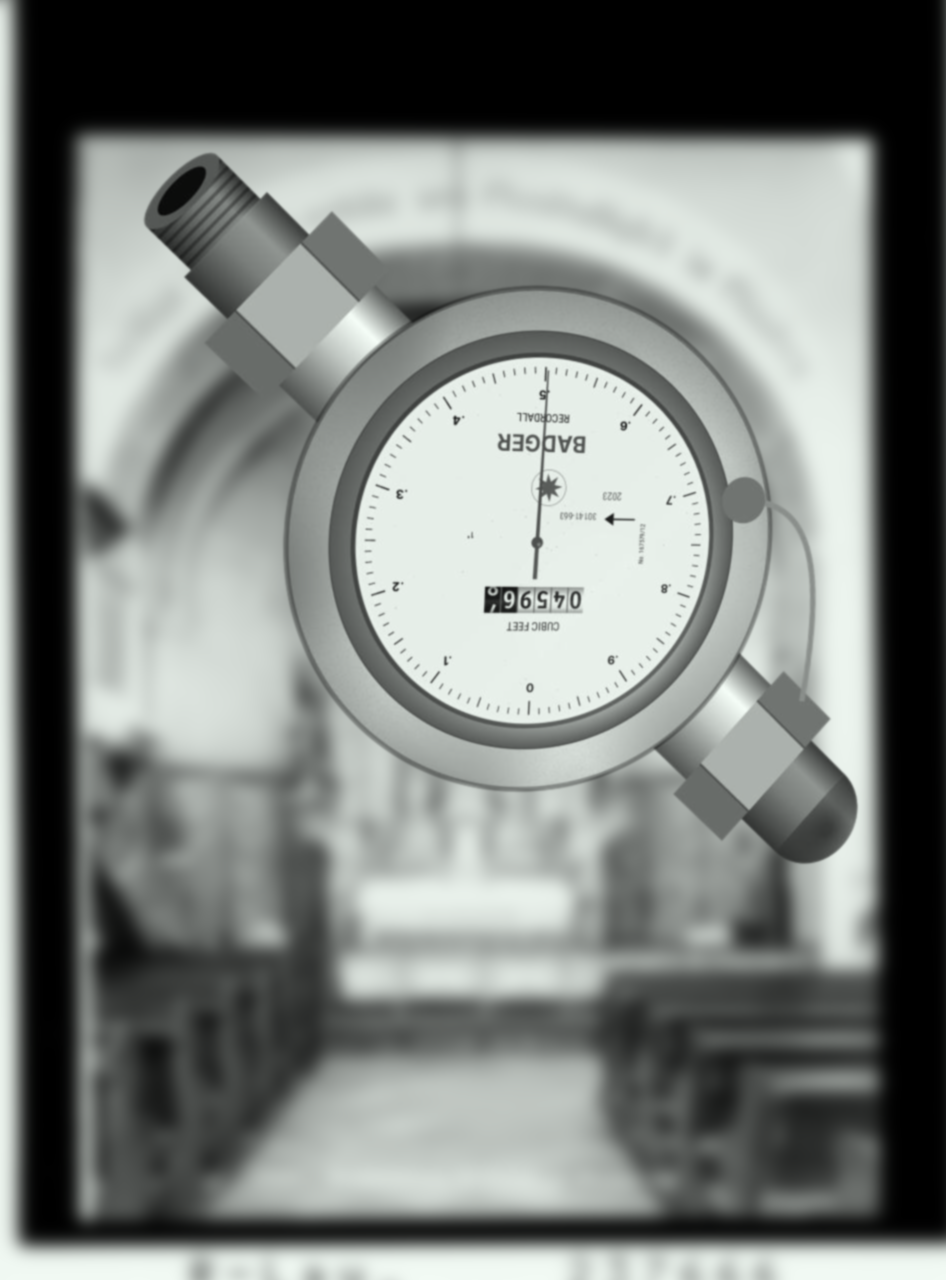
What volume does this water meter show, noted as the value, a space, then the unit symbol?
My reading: 45967.50 ft³
